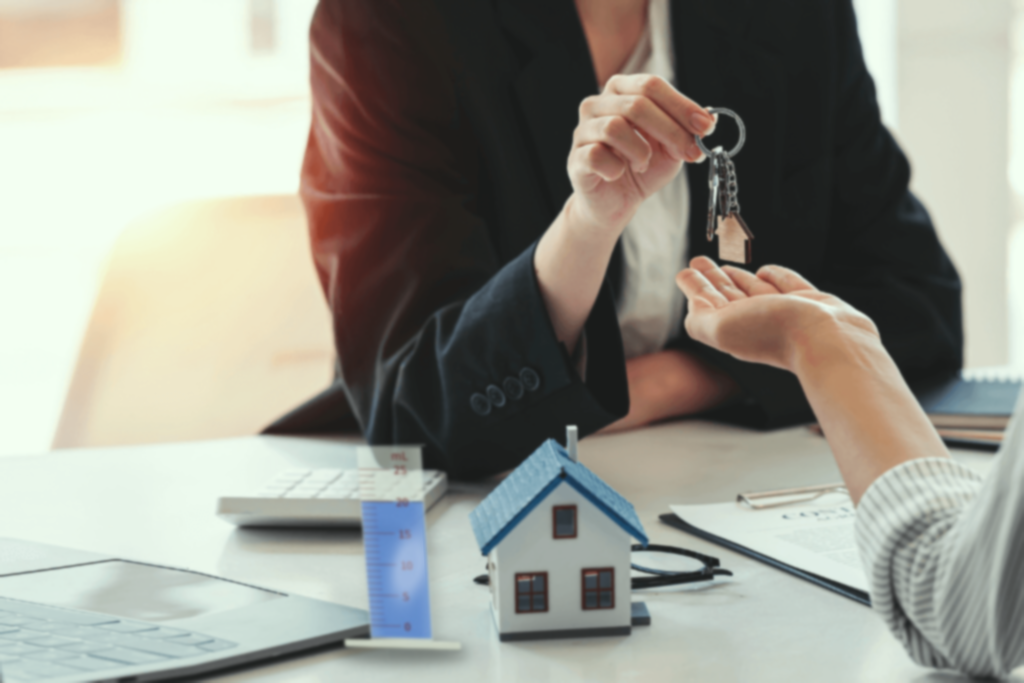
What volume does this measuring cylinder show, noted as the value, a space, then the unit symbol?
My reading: 20 mL
